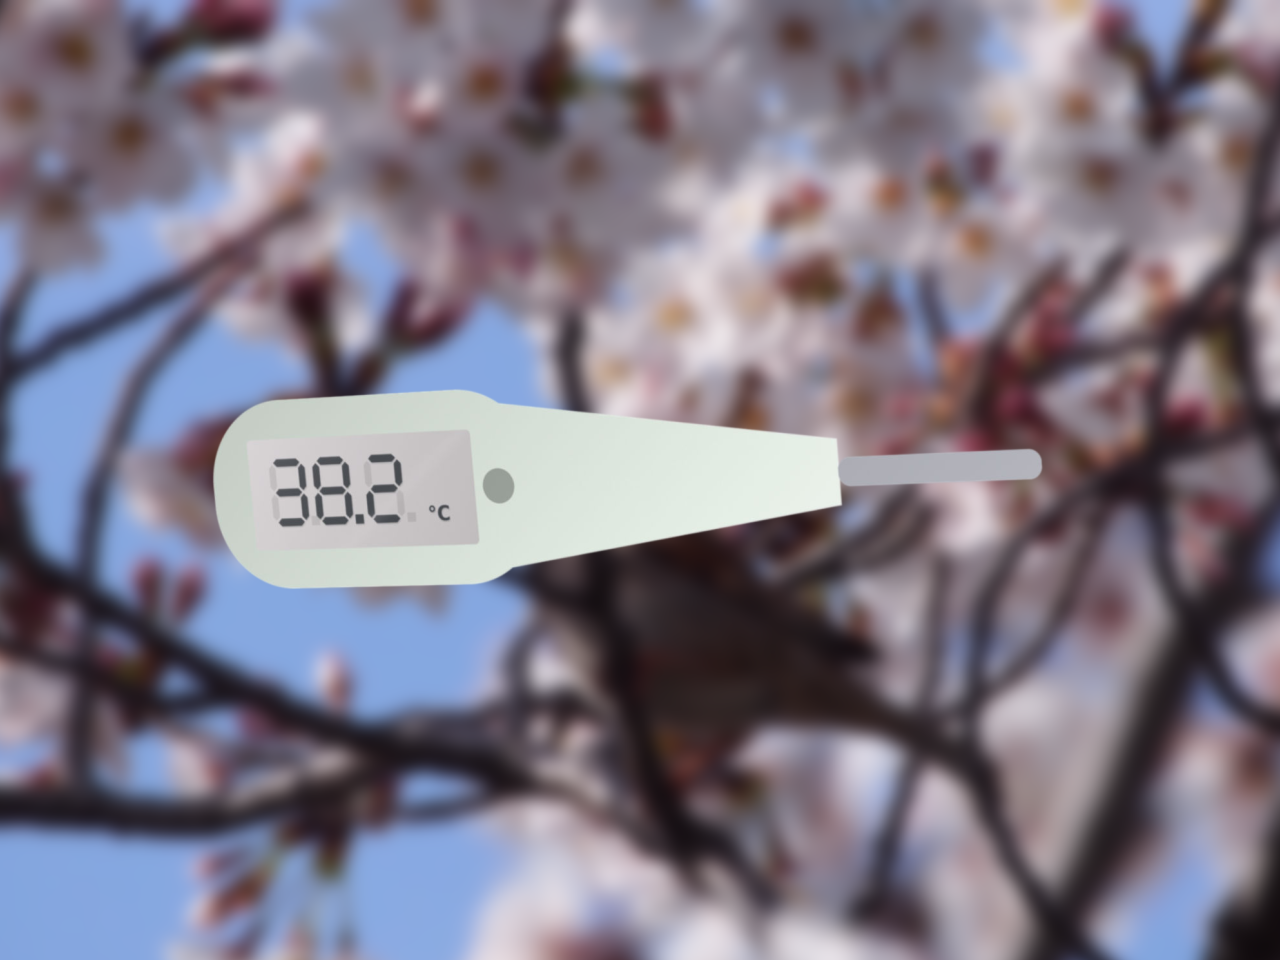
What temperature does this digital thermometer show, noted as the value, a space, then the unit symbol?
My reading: 38.2 °C
